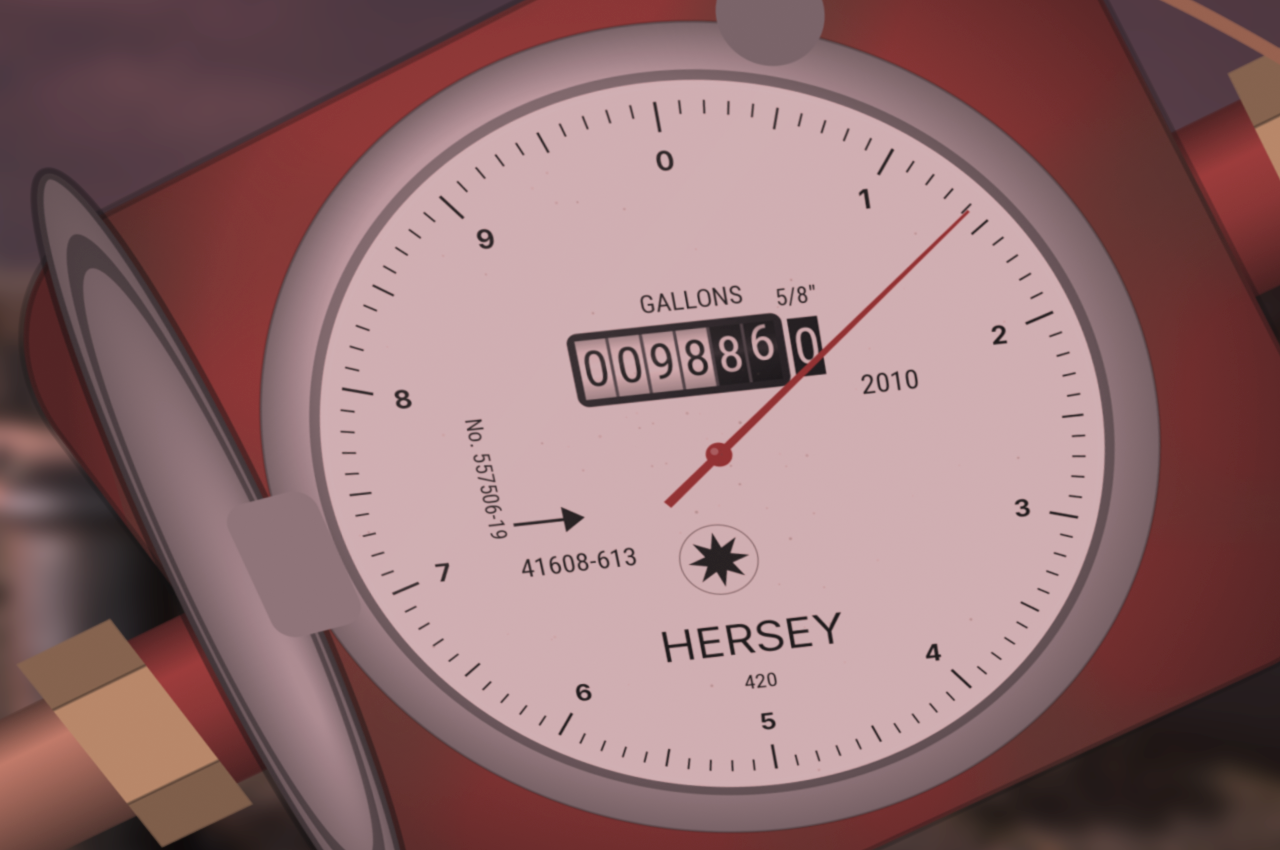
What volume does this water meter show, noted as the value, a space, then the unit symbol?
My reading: 98861.4 gal
